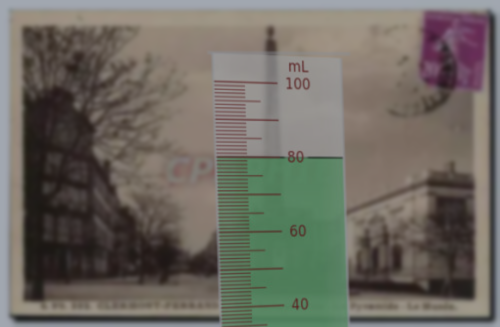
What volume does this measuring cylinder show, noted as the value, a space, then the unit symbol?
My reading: 80 mL
